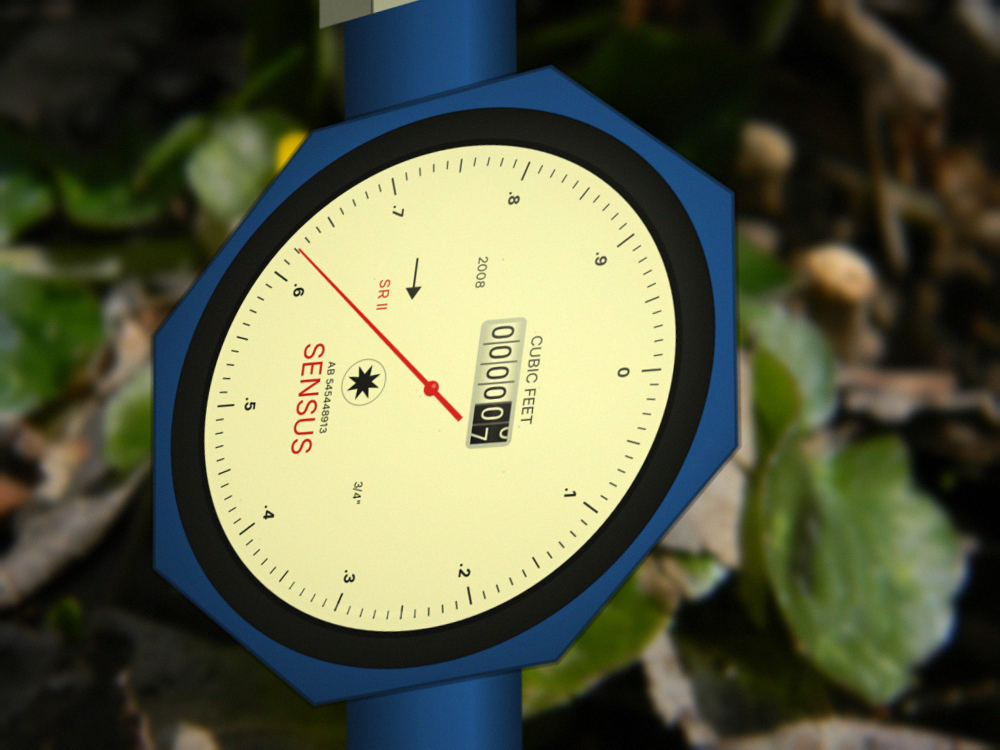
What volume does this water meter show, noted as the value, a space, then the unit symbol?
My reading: 6.62 ft³
